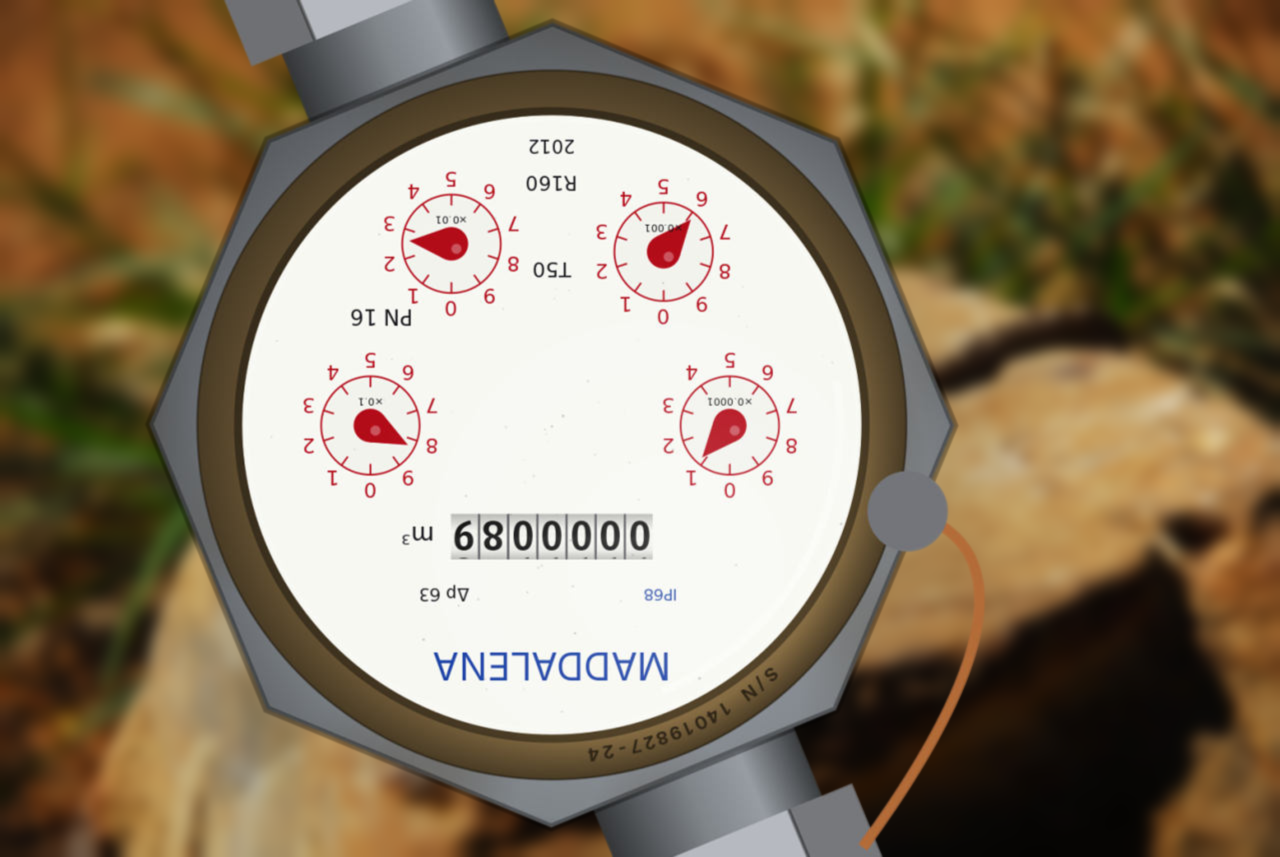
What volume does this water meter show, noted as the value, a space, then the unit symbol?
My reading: 89.8261 m³
